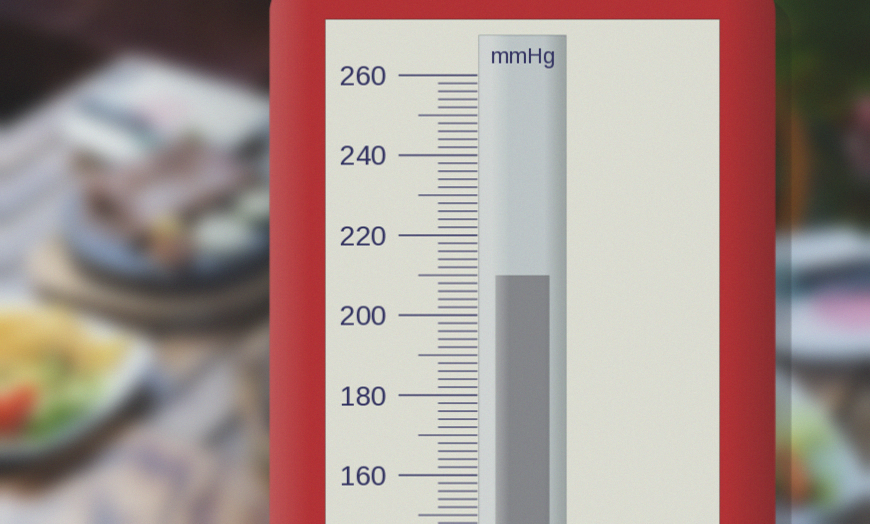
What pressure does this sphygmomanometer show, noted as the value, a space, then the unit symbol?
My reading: 210 mmHg
